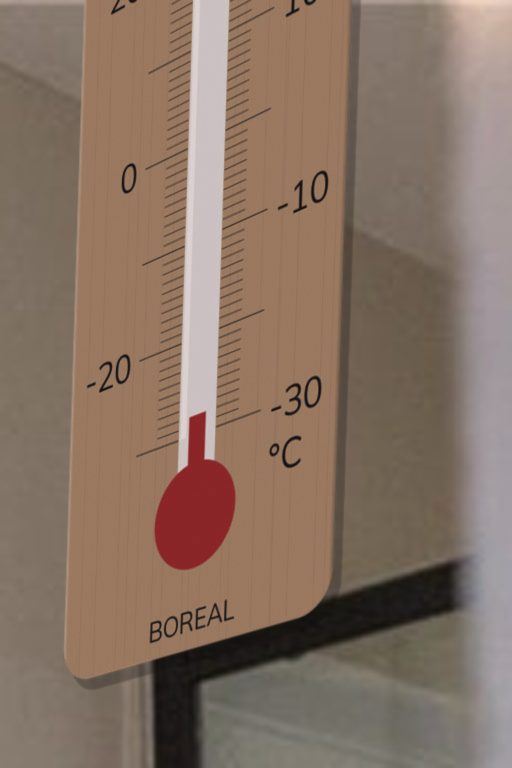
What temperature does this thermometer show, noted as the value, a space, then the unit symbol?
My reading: -28 °C
